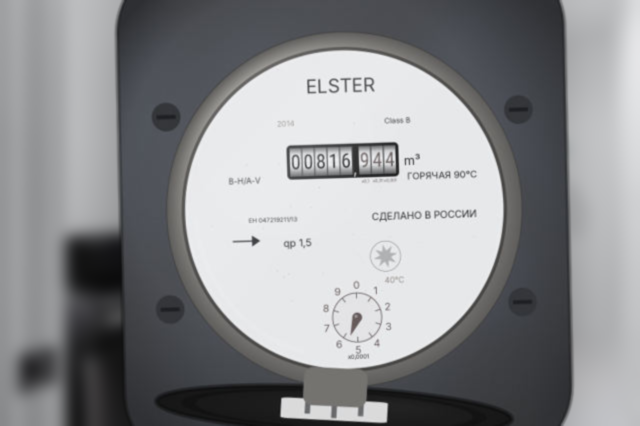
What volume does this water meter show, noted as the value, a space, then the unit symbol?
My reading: 816.9445 m³
